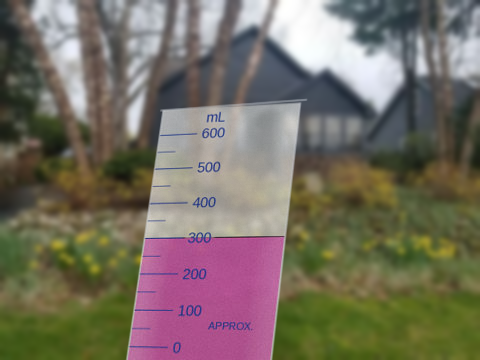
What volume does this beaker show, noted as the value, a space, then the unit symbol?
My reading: 300 mL
